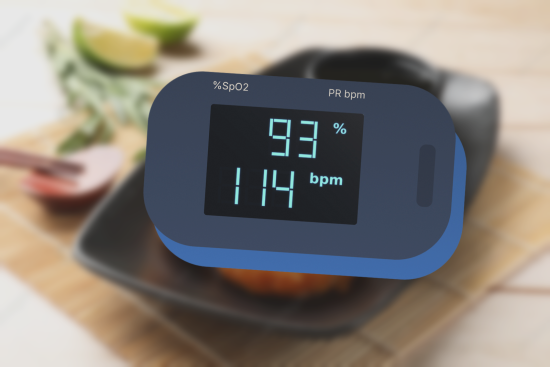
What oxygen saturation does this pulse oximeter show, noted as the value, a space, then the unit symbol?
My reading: 93 %
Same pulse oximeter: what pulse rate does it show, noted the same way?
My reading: 114 bpm
